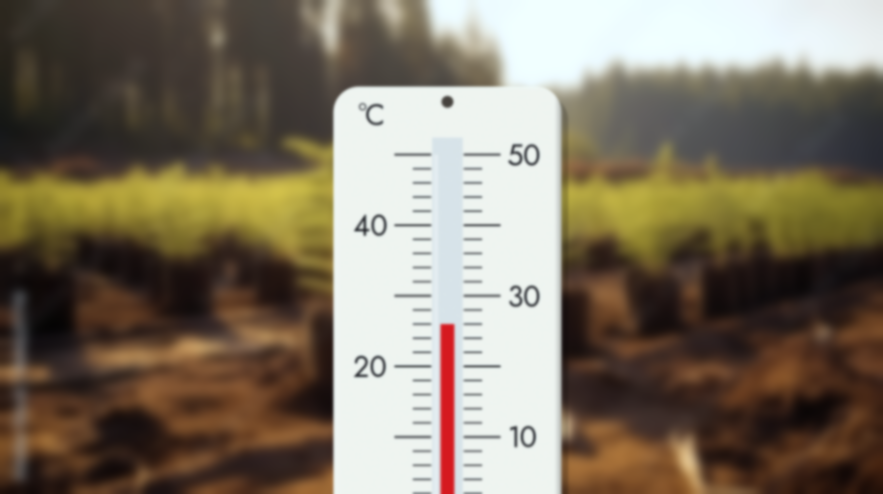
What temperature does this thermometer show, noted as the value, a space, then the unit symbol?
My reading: 26 °C
